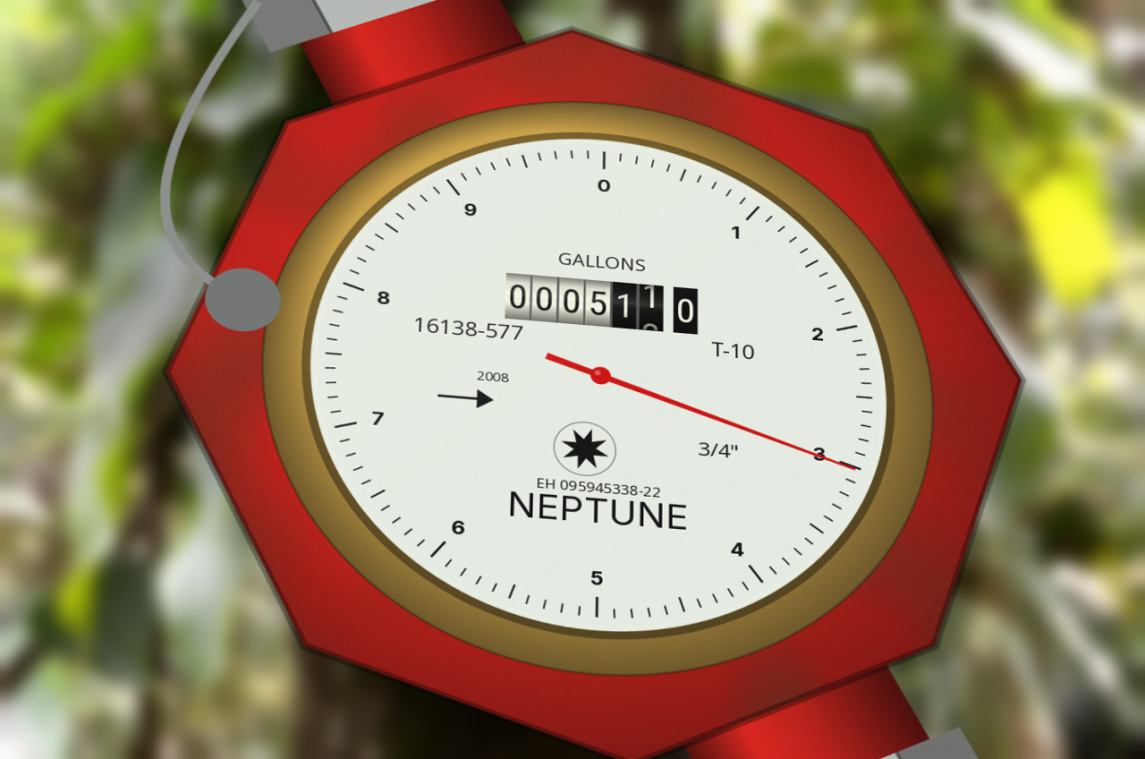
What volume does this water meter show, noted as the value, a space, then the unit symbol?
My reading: 5113.0 gal
